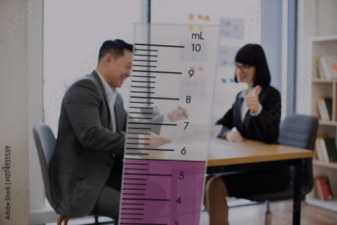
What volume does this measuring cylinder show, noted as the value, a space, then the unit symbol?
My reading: 5.6 mL
